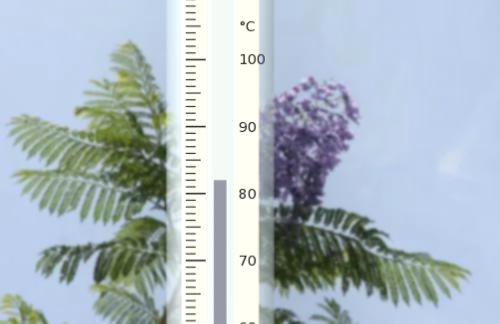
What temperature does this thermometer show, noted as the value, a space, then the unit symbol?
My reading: 82 °C
